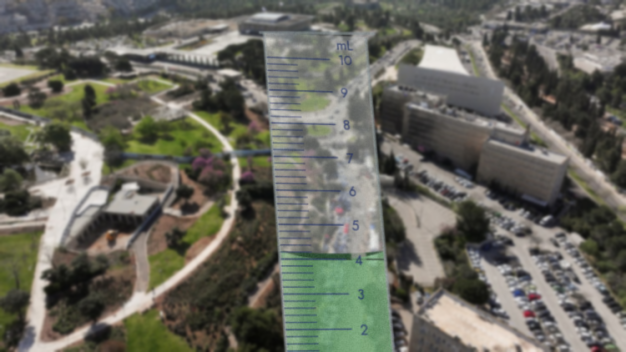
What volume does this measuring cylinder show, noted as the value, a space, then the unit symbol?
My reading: 4 mL
